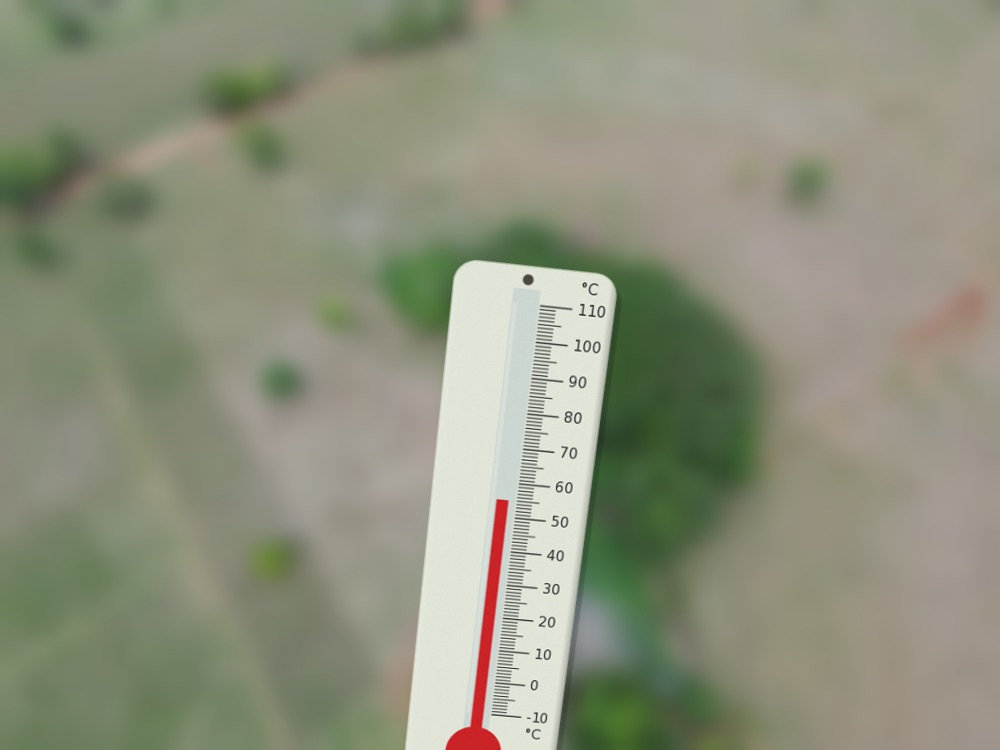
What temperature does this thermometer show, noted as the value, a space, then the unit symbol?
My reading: 55 °C
